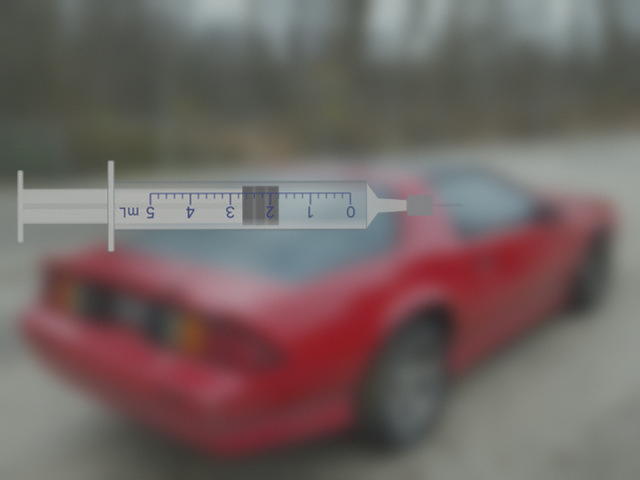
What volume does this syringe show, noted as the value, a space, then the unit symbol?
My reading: 1.8 mL
